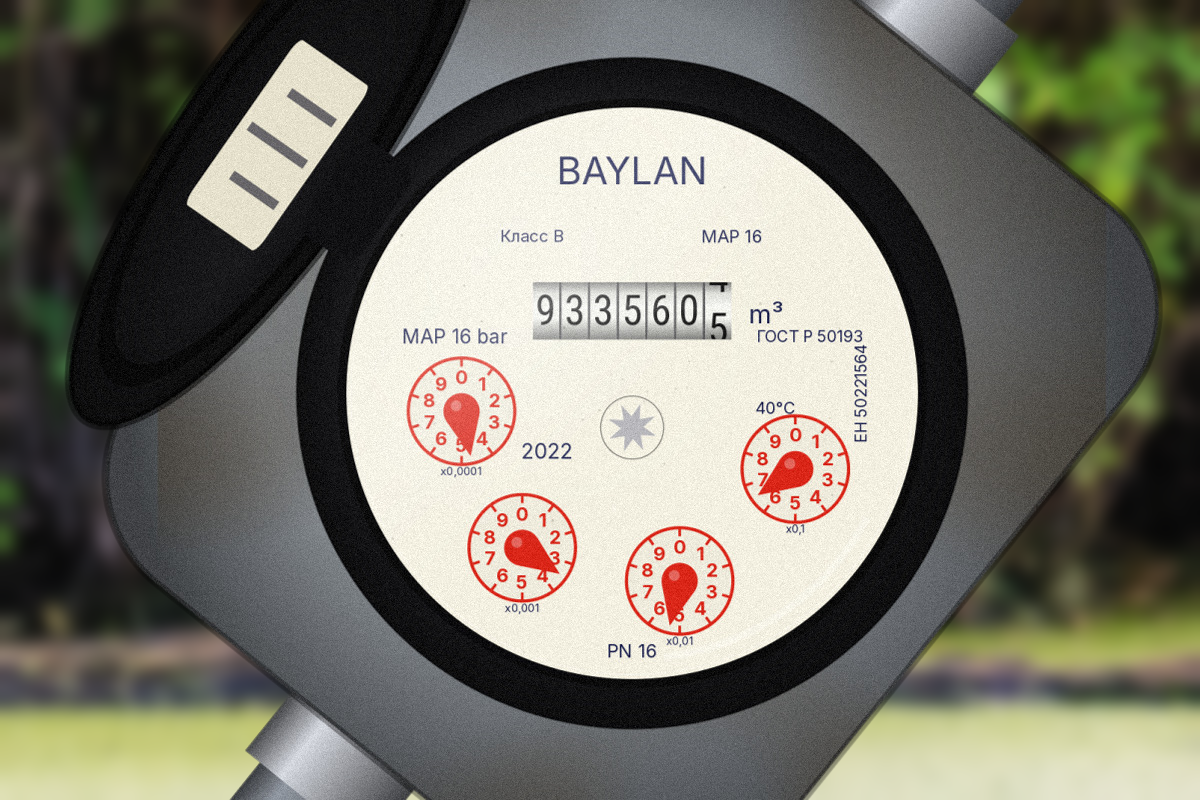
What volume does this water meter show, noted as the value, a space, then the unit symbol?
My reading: 9335604.6534 m³
